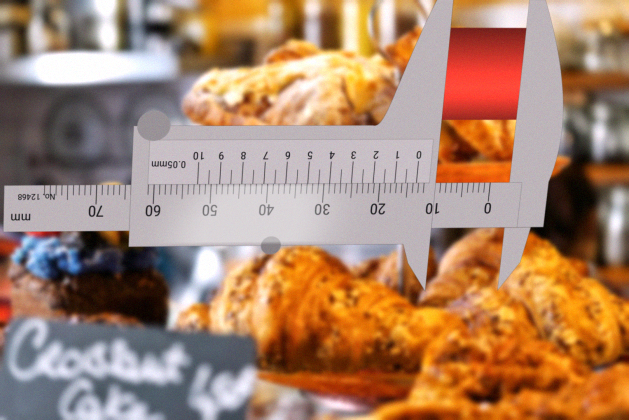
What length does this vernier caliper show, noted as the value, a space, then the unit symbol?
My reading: 13.4 mm
